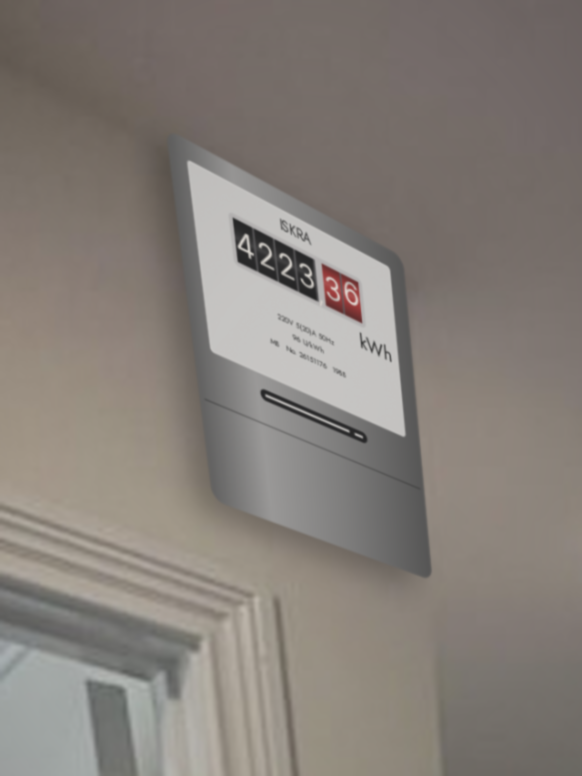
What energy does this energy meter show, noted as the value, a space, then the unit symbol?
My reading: 4223.36 kWh
